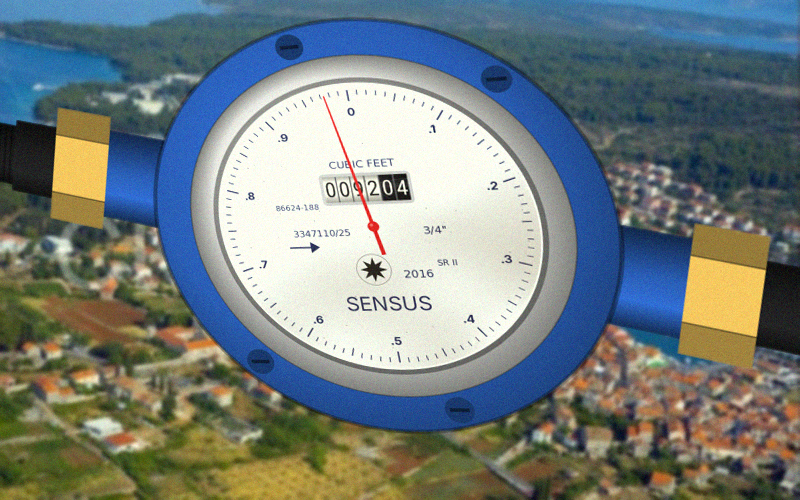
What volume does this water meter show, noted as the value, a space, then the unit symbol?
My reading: 9203.97 ft³
